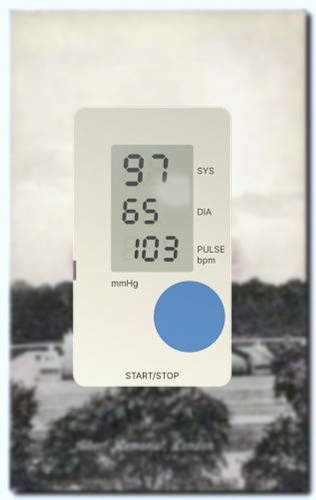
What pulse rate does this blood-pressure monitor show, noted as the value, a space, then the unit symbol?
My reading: 103 bpm
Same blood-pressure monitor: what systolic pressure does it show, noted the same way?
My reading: 97 mmHg
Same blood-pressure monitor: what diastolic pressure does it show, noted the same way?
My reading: 65 mmHg
